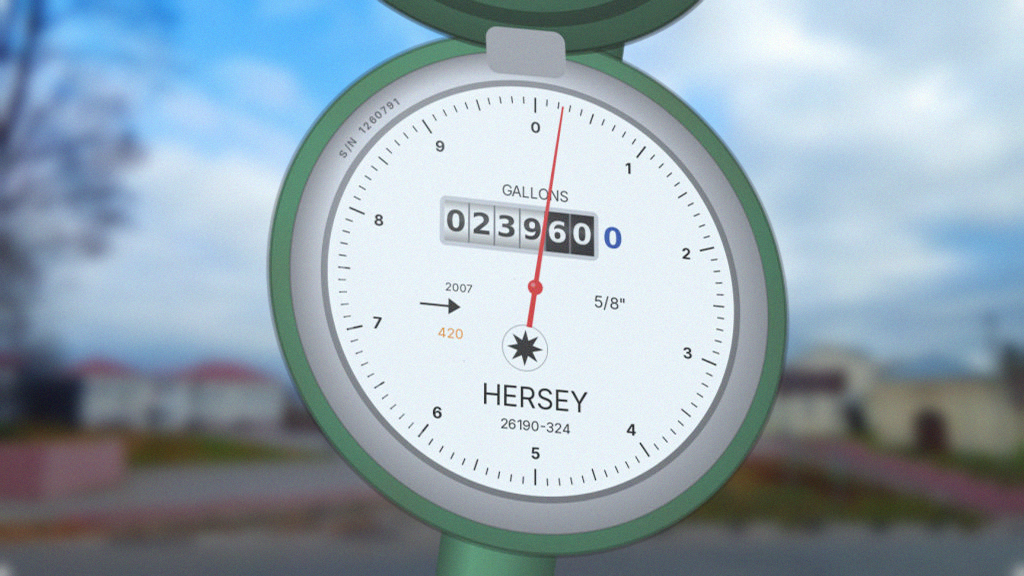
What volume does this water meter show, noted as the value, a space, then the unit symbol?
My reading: 239600.2 gal
